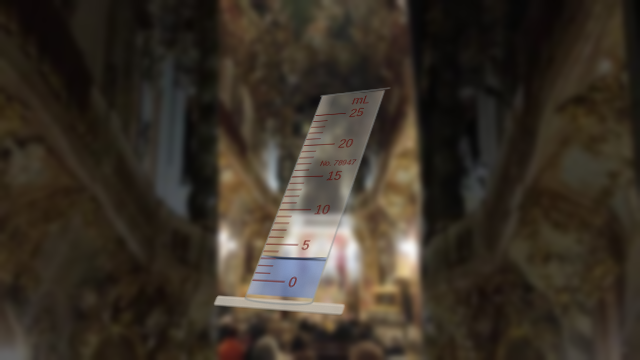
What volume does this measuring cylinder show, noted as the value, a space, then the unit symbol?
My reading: 3 mL
